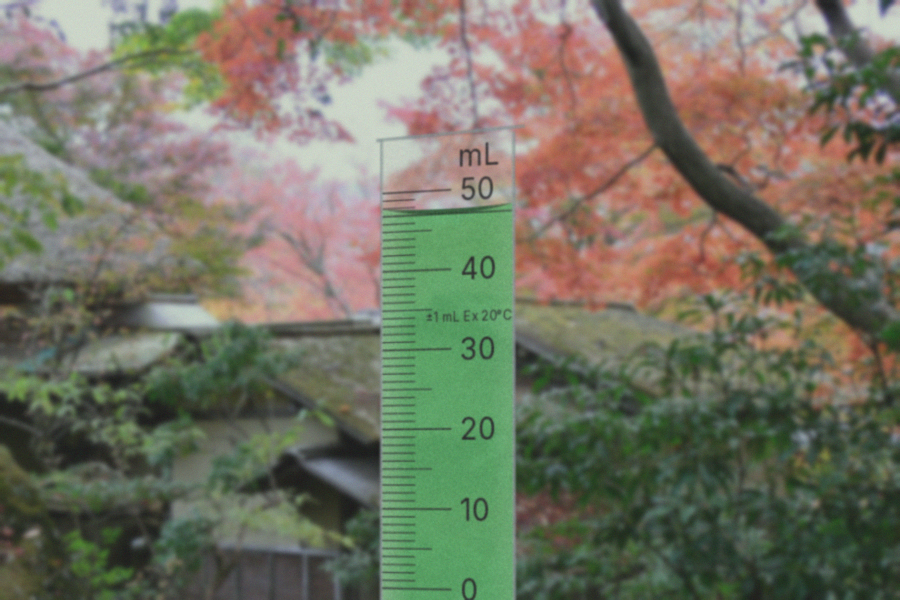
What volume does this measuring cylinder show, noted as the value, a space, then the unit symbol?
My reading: 47 mL
